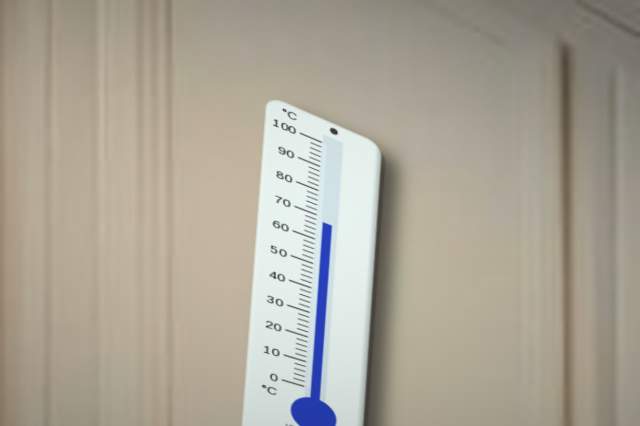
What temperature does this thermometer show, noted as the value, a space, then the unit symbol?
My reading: 68 °C
